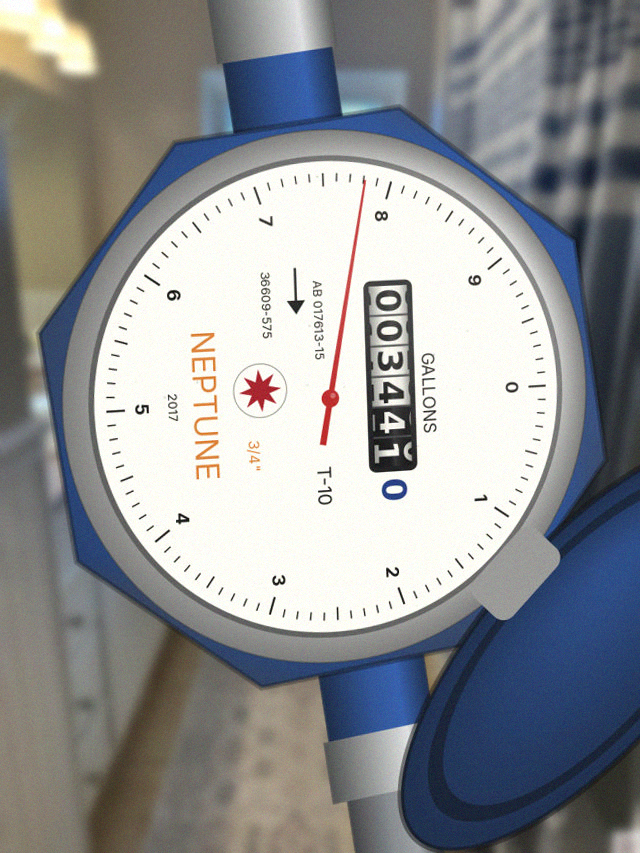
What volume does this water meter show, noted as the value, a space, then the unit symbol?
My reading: 34407.8 gal
